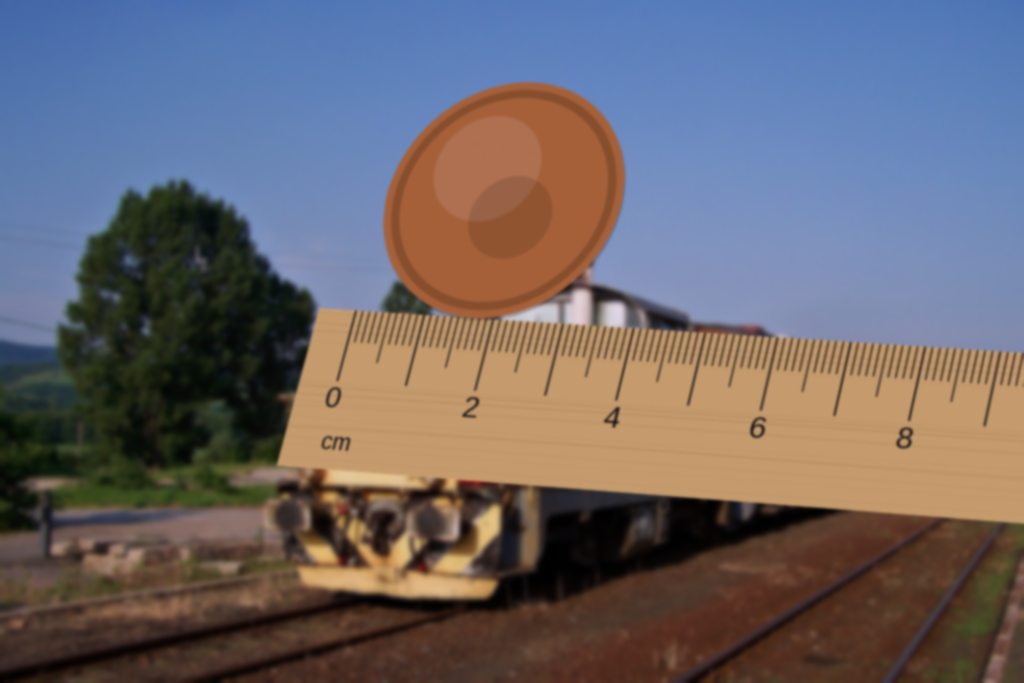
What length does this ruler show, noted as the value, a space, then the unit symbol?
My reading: 3.4 cm
